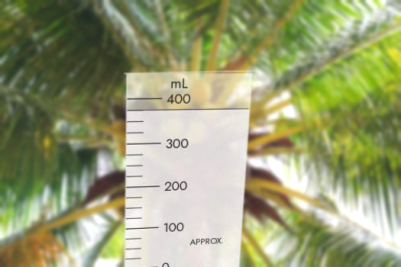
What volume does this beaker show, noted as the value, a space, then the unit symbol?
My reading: 375 mL
